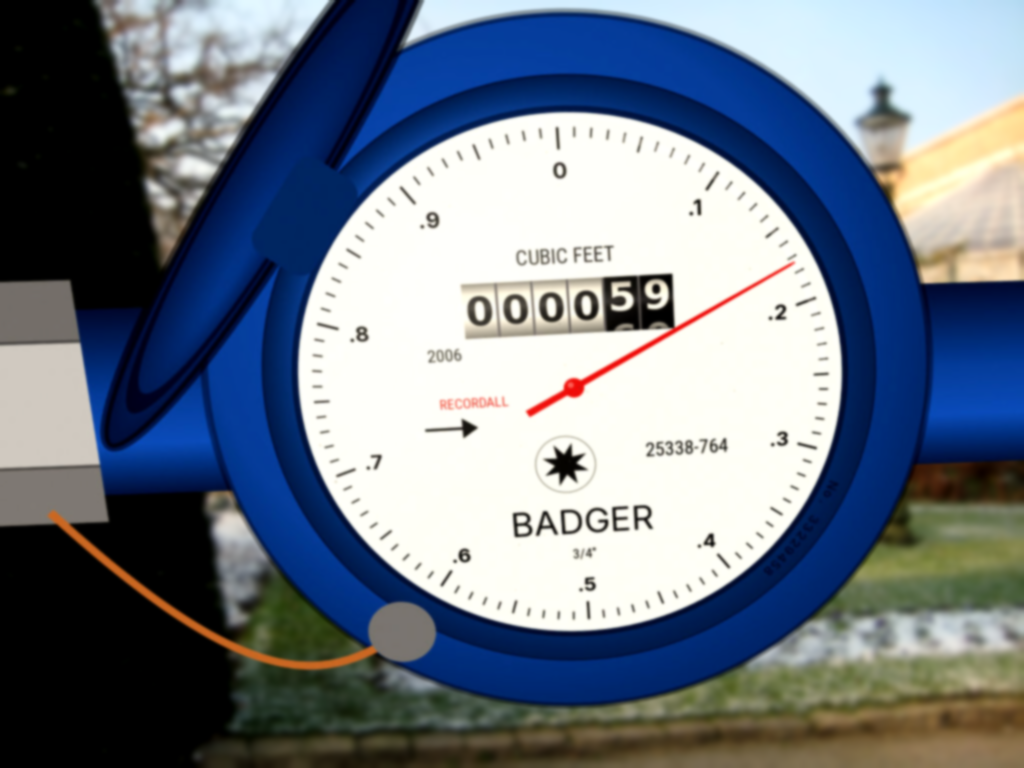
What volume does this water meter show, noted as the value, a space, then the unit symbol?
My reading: 59.17 ft³
